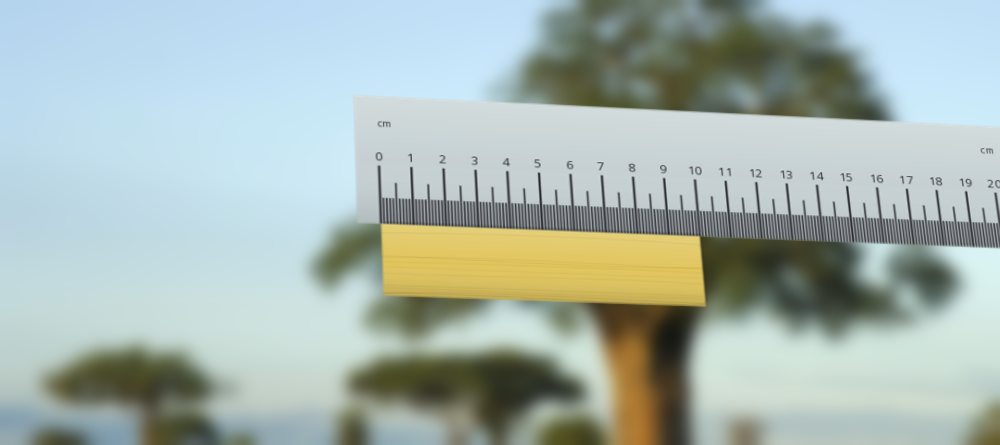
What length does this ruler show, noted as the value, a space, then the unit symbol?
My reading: 10 cm
